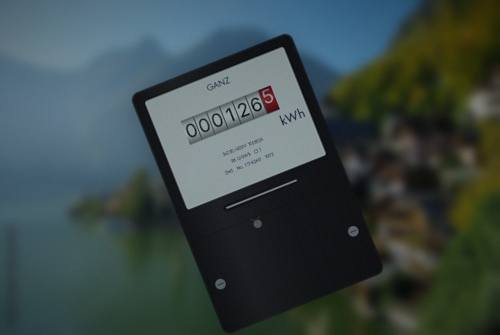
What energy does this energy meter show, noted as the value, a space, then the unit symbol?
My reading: 126.5 kWh
